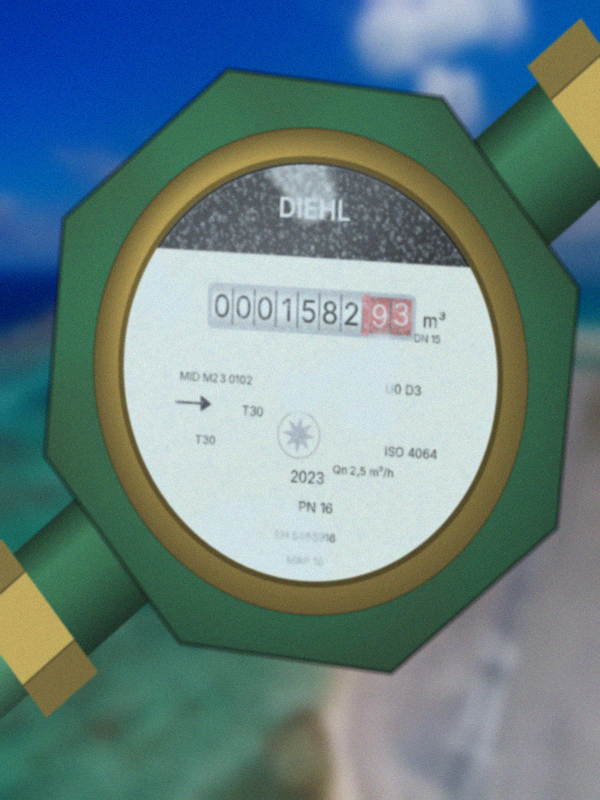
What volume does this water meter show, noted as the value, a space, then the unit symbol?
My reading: 1582.93 m³
